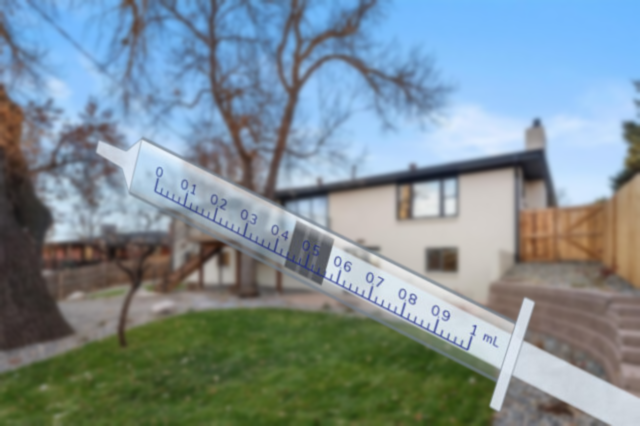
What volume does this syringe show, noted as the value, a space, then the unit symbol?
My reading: 0.44 mL
